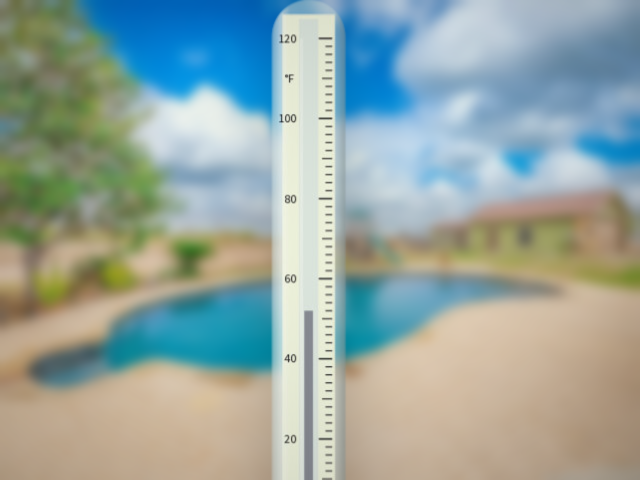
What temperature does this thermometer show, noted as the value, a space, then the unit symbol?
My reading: 52 °F
